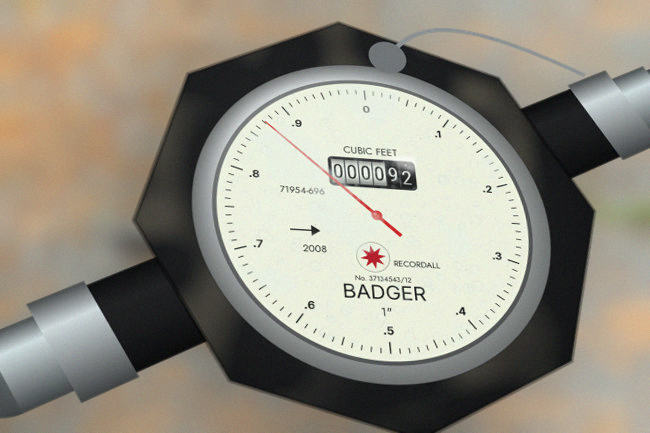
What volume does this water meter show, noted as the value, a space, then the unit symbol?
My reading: 91.87 ft³
